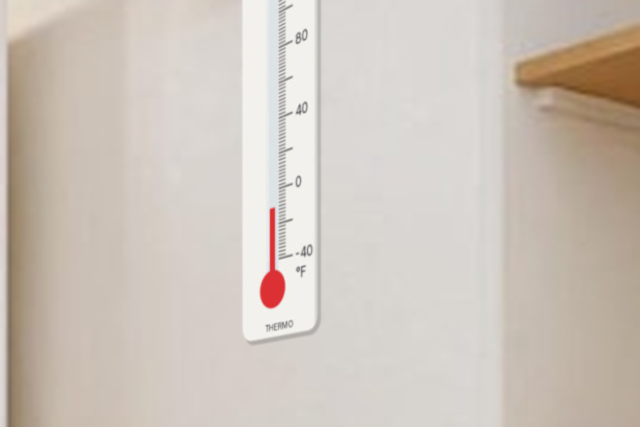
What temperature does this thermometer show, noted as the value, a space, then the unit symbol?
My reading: -10 °F
